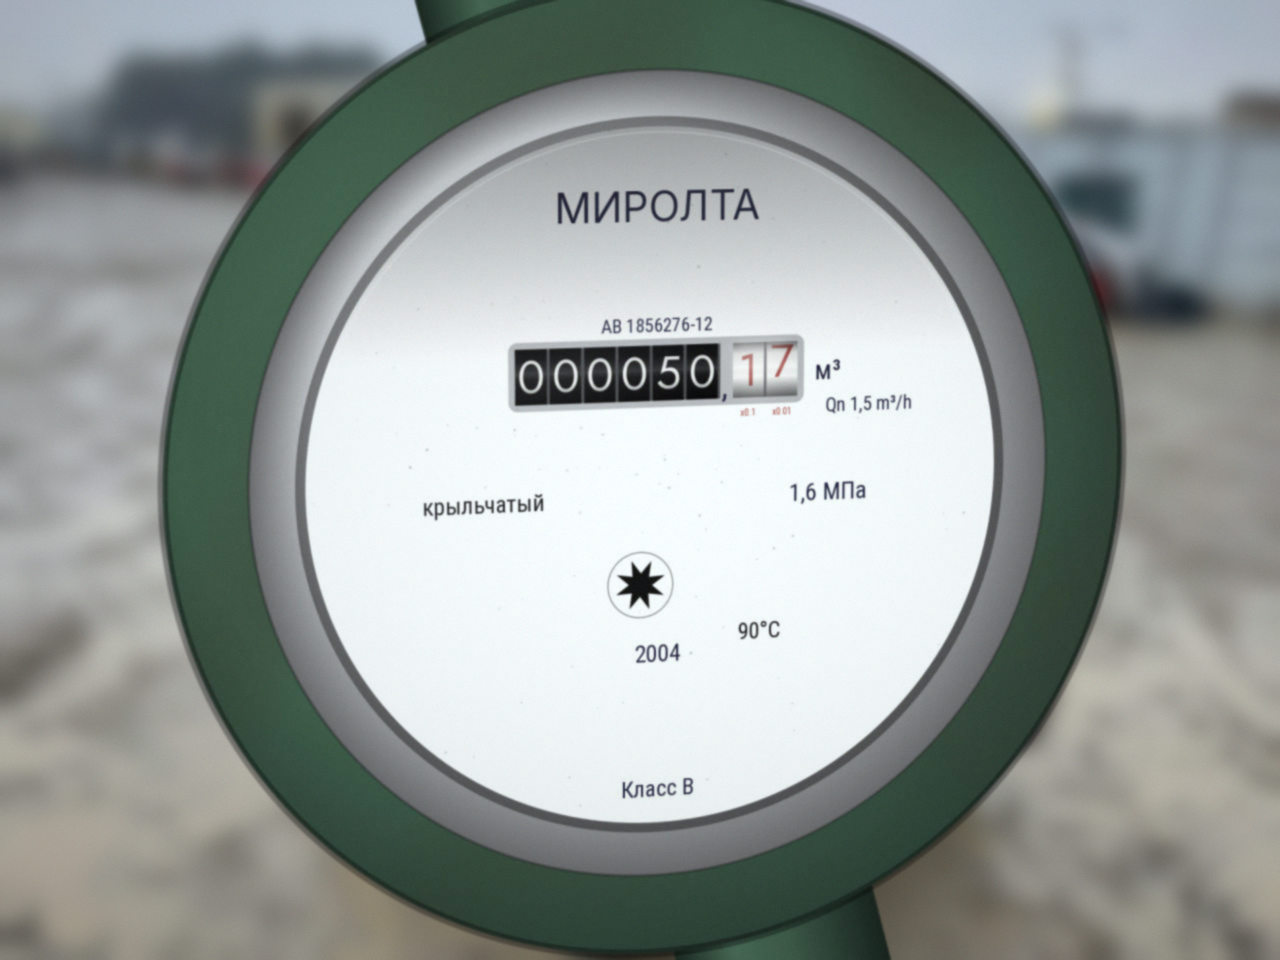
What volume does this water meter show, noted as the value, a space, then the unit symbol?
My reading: 50.17 m³
